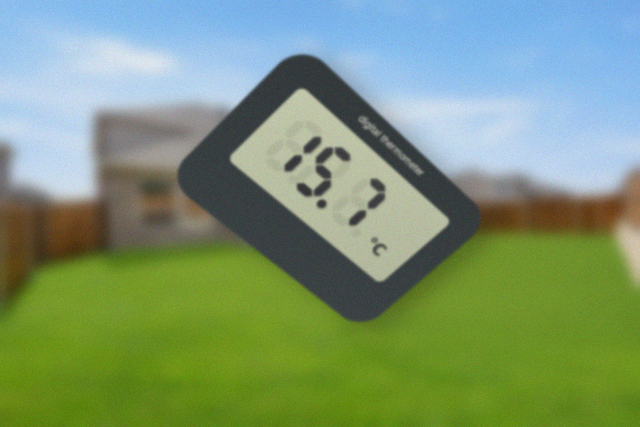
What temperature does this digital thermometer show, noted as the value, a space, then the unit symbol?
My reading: 15.7 °C
